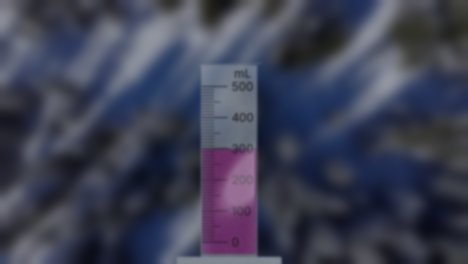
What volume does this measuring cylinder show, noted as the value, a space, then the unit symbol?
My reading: 300 mL
